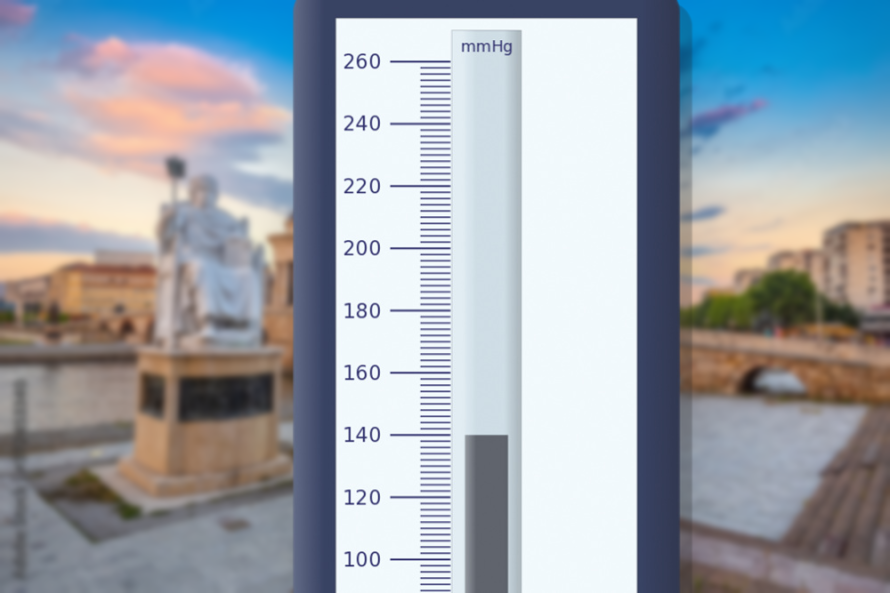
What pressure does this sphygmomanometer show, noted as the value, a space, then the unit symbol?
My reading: 140 mmHg
